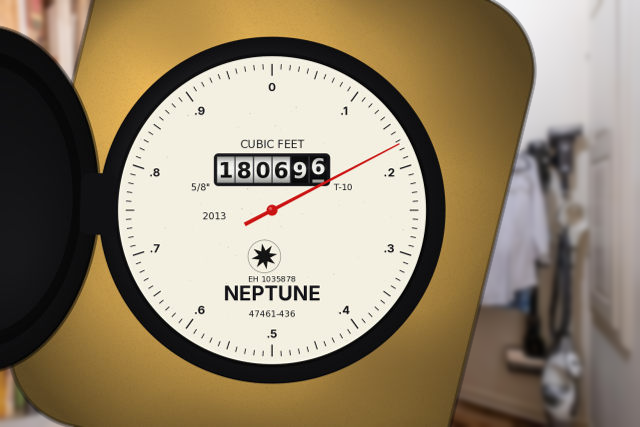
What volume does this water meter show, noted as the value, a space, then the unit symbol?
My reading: 180696.17 ft³
